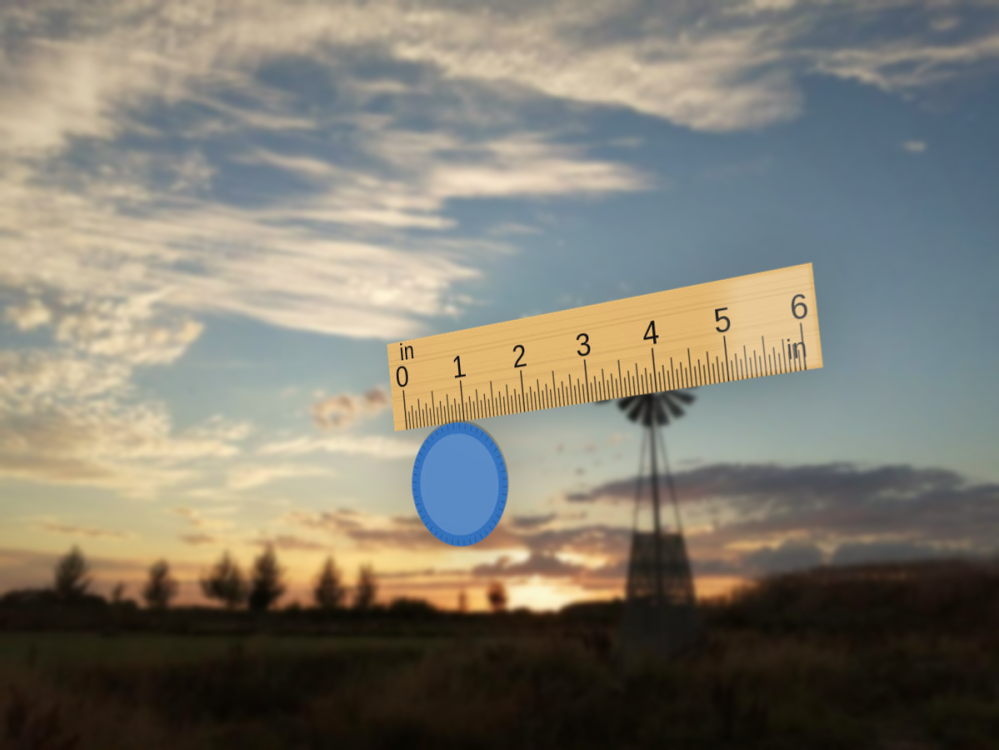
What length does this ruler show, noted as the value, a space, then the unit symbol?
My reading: 1.625 in
